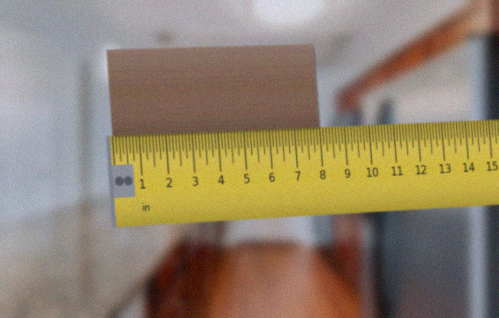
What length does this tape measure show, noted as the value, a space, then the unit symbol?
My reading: 8 in
